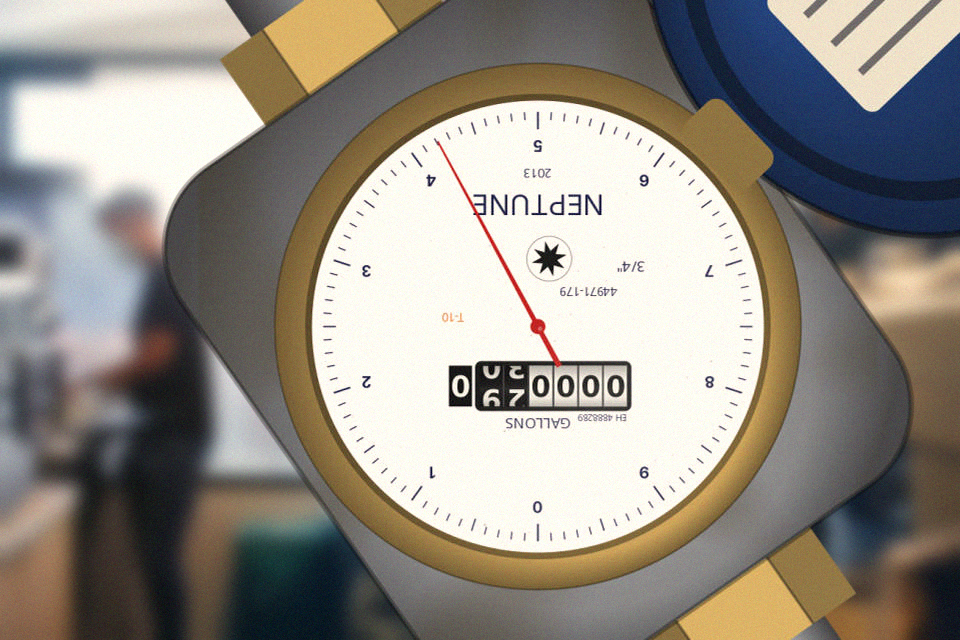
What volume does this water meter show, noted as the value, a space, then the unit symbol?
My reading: 294.2 gal
